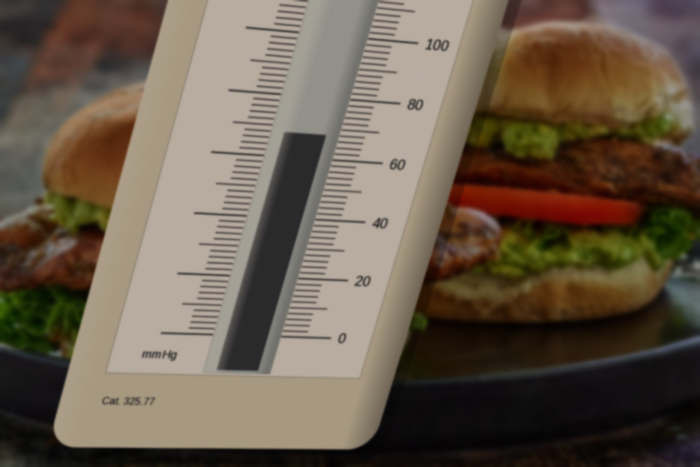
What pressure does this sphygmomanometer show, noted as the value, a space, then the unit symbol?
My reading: 68 mmHg
